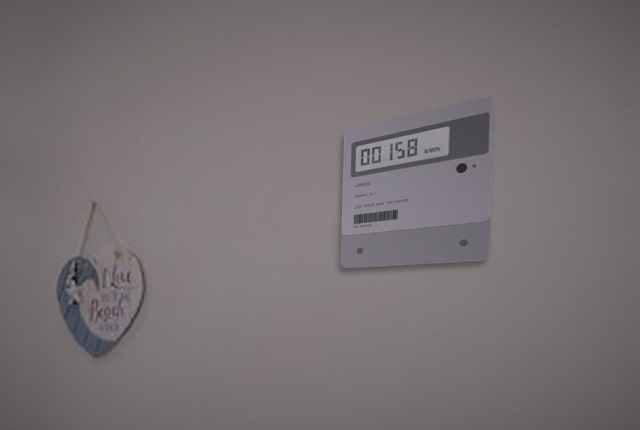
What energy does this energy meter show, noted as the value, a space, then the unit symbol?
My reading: 158 kWh
